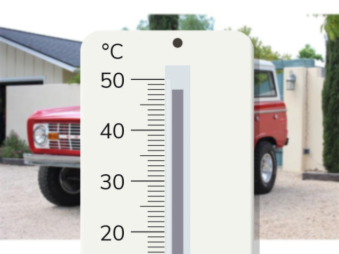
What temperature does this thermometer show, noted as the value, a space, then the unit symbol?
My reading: 48 °C
